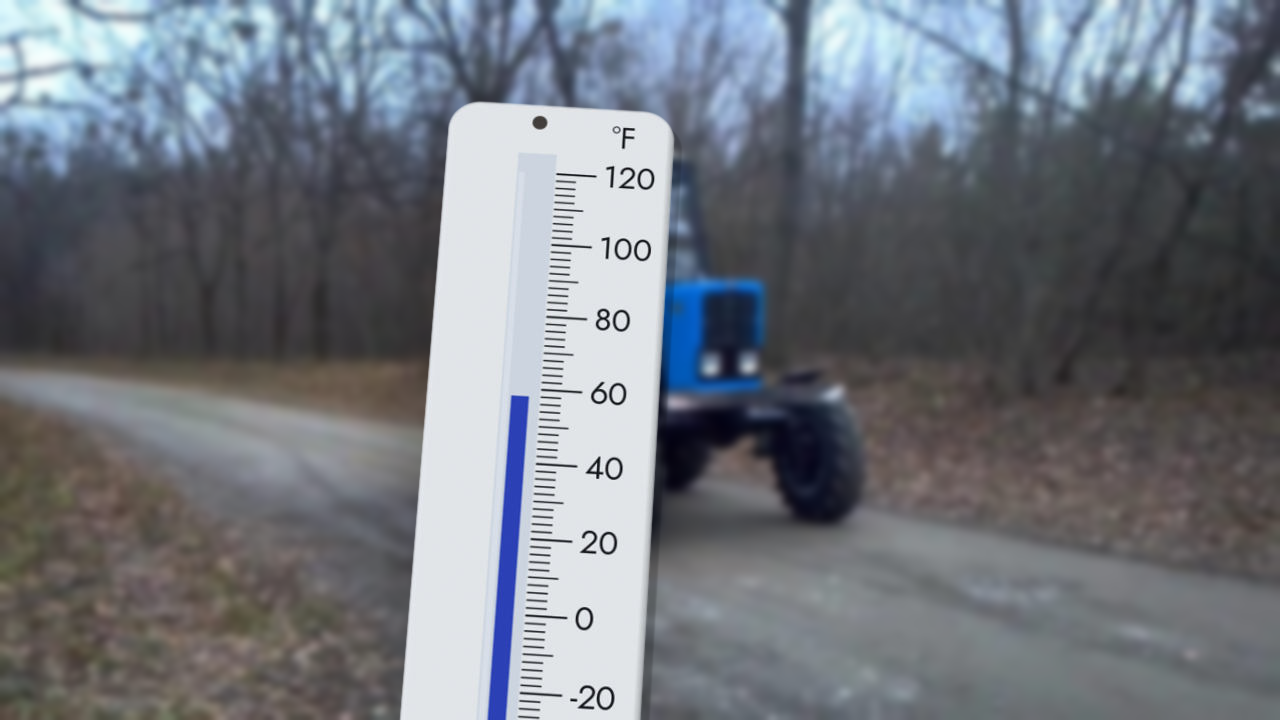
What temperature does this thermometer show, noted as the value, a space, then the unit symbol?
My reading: 58 °F
